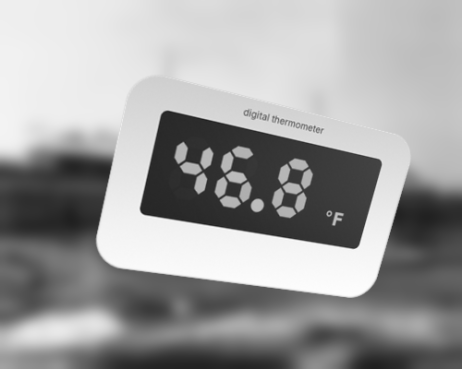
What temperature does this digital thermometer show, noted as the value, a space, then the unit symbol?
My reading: 46.8 °F
